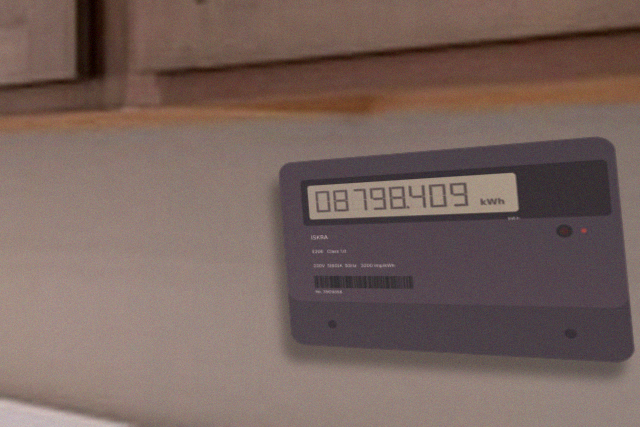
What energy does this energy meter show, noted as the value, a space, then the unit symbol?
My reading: 8798.409 kWh
